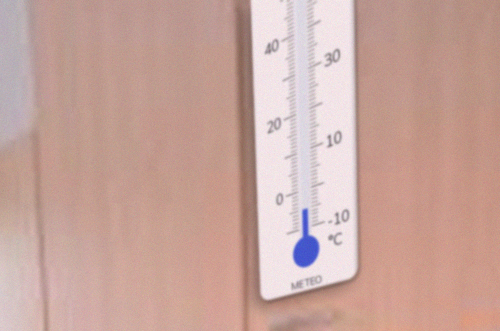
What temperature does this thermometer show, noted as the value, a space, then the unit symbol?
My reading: -5 °C
